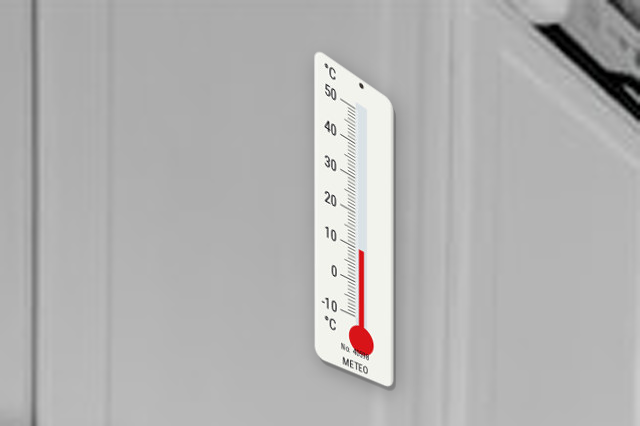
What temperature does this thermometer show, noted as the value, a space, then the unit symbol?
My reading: 10 °C
